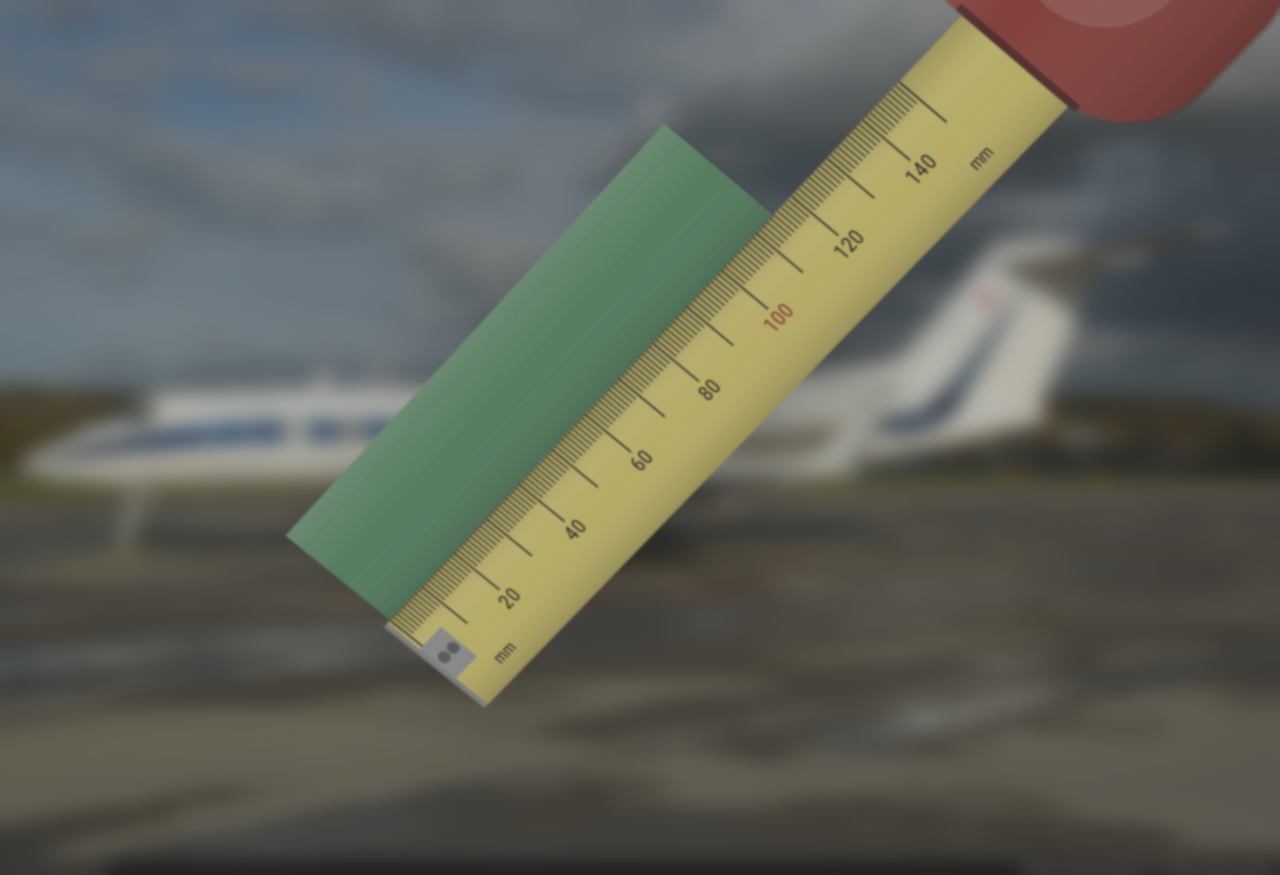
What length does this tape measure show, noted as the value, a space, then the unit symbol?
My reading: 115 mm
